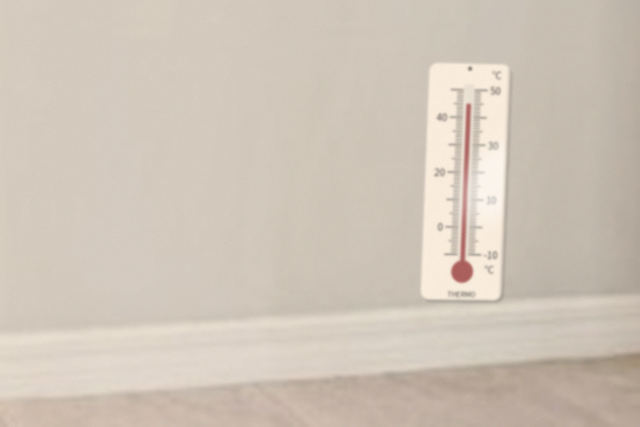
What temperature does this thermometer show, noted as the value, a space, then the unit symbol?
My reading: 45 °C
